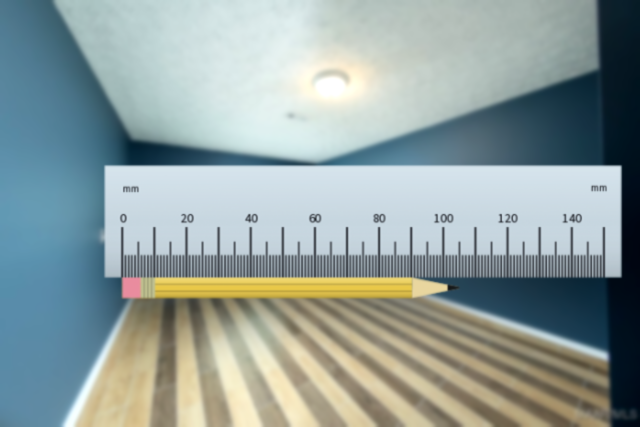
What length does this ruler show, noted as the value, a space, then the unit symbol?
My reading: 105 mm
